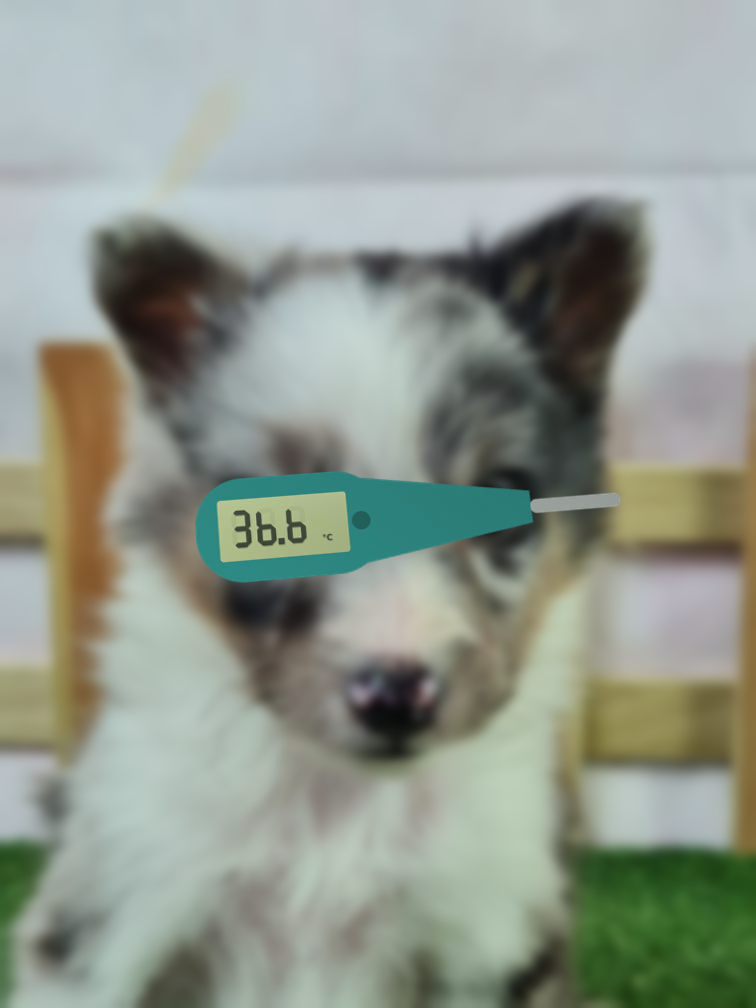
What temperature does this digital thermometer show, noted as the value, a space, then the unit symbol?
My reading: 36.6 °C
